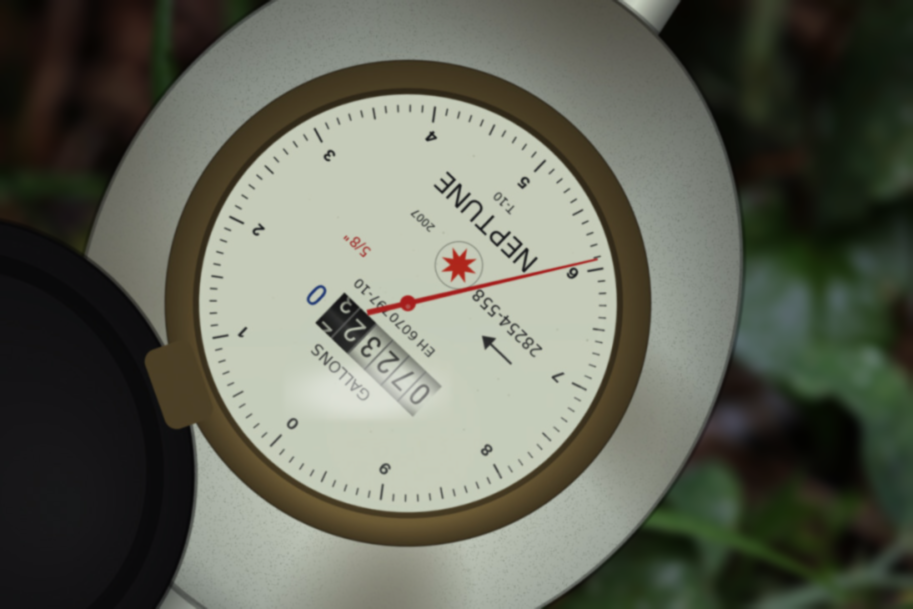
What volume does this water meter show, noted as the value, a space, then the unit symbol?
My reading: 723225.9 gal
